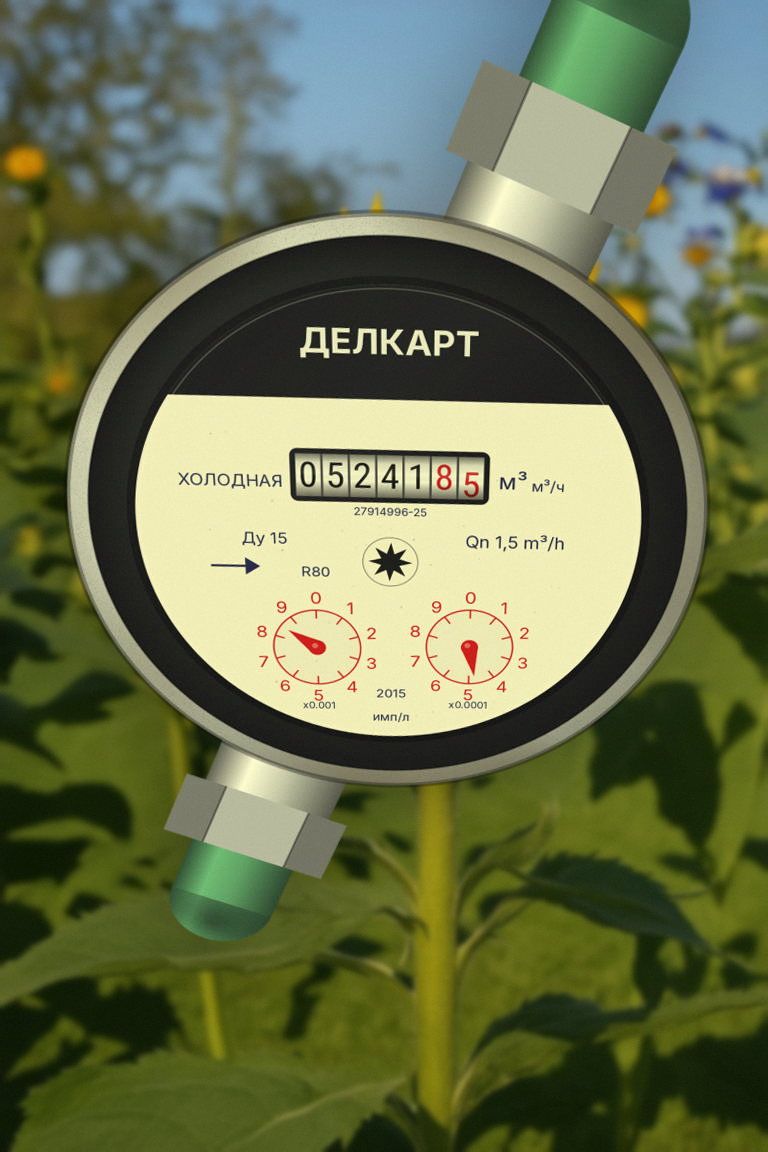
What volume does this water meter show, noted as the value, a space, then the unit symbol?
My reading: 5241.8484 m³
